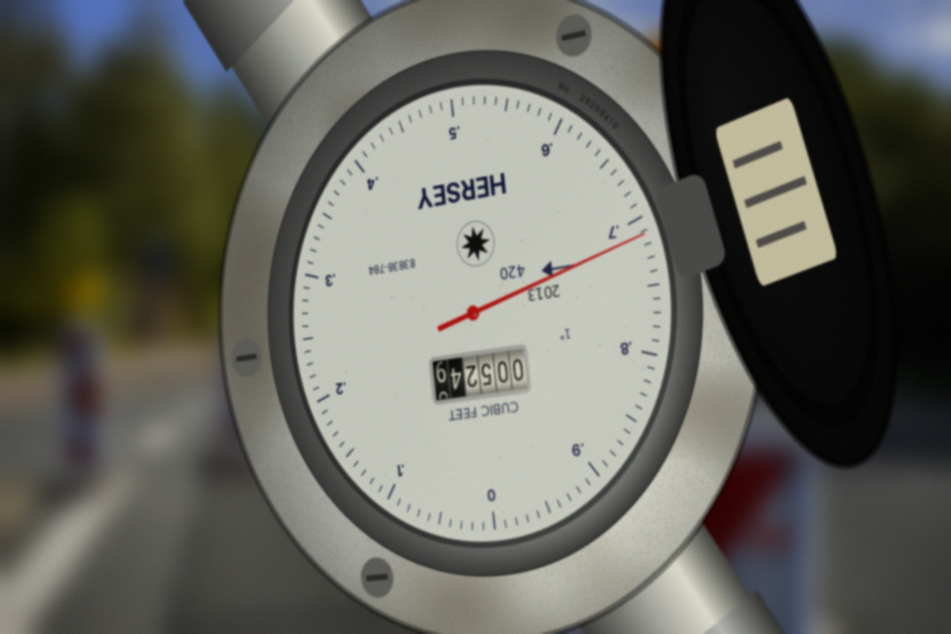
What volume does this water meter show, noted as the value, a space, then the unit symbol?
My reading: 5248.71 ft³
